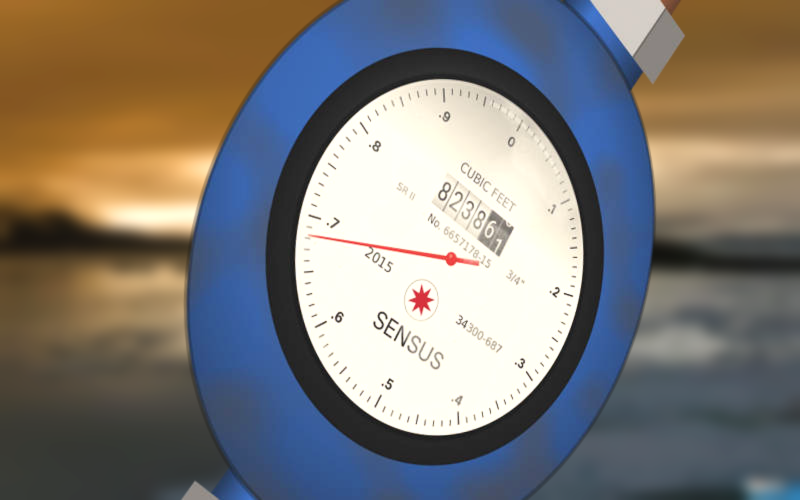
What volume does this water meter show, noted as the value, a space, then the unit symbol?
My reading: 823860.68 ft³
